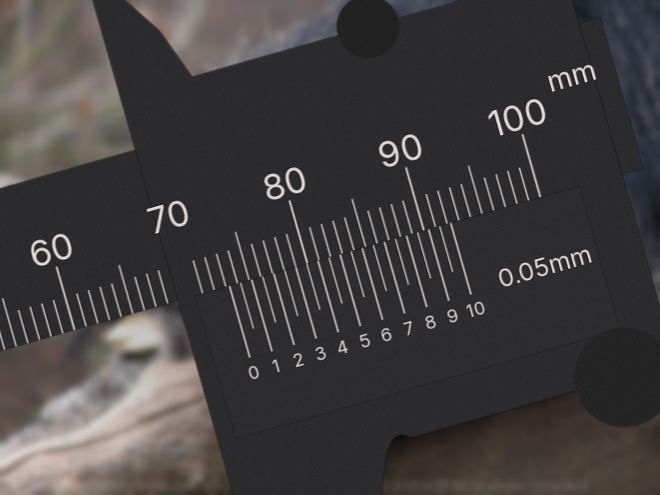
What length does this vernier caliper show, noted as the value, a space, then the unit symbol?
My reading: 73.3 mm
